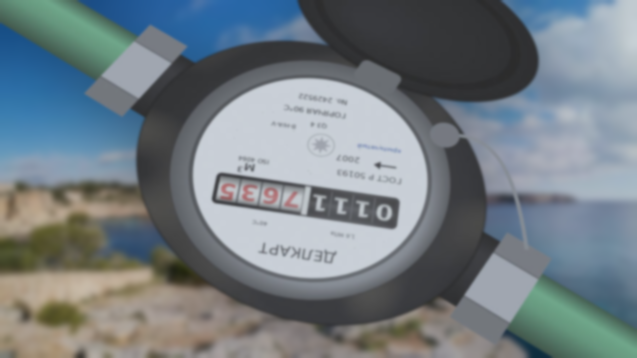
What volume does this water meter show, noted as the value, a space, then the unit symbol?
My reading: 111.7635 m³
